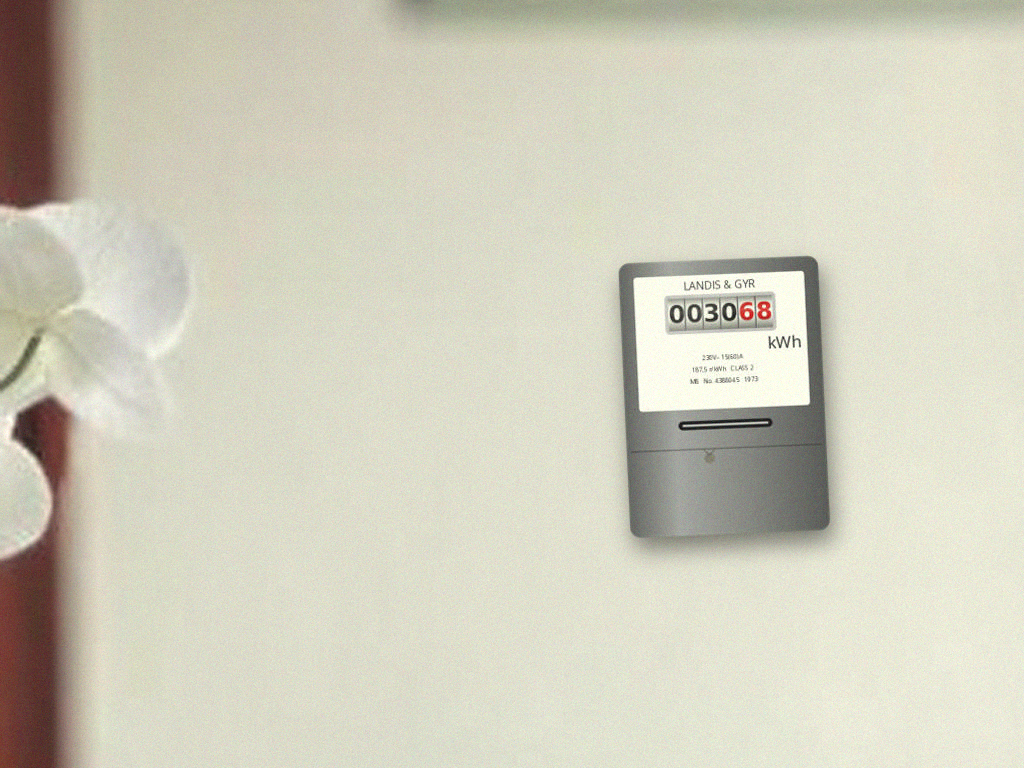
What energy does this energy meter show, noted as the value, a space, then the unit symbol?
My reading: 30.68 kWh
